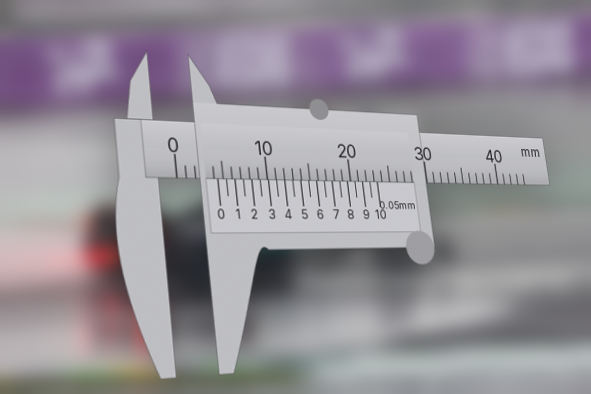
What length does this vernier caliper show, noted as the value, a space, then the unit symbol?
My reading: 4.4 mm
